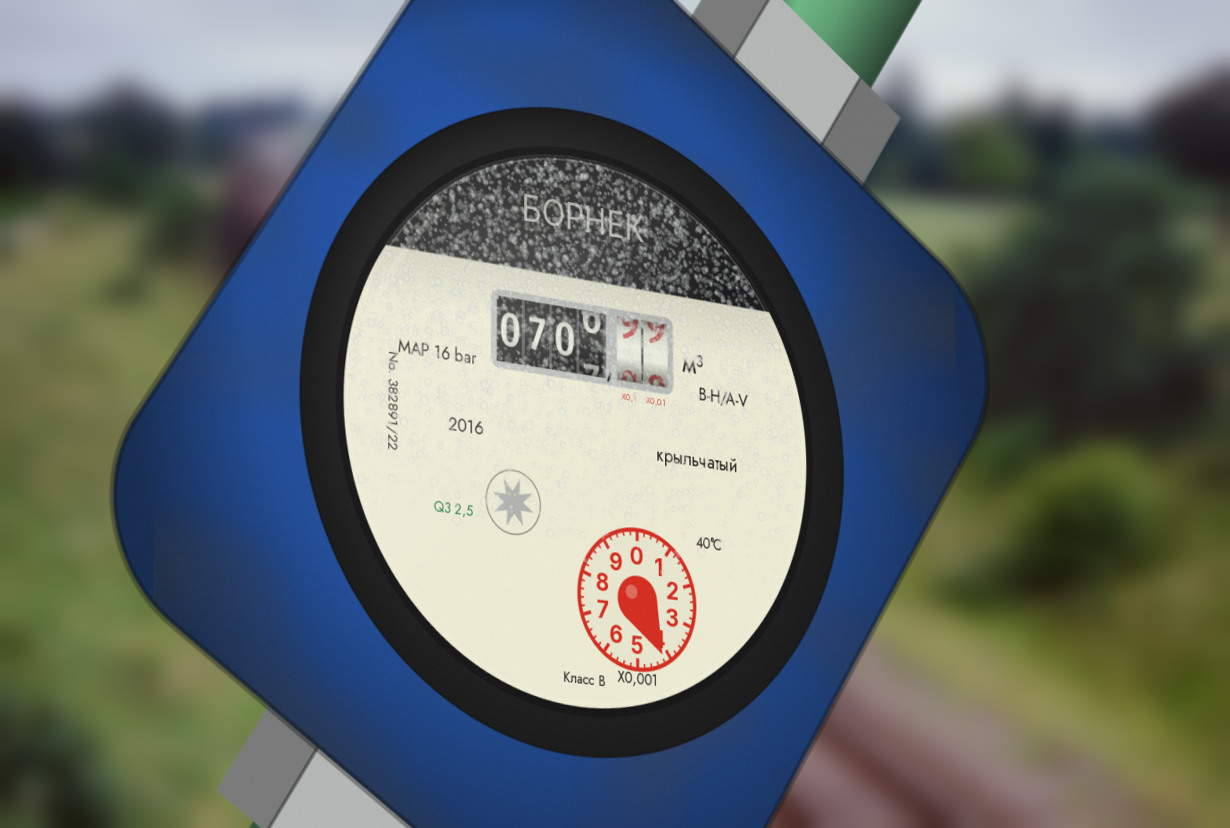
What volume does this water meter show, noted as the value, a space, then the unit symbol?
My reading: 706.994 m³
